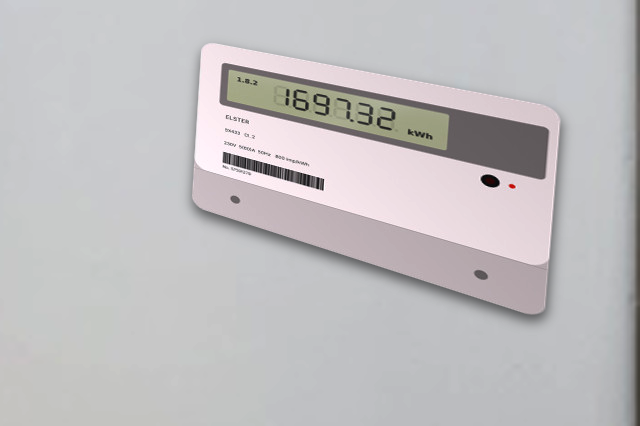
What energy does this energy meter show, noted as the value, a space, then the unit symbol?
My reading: 1697.32 kWh
